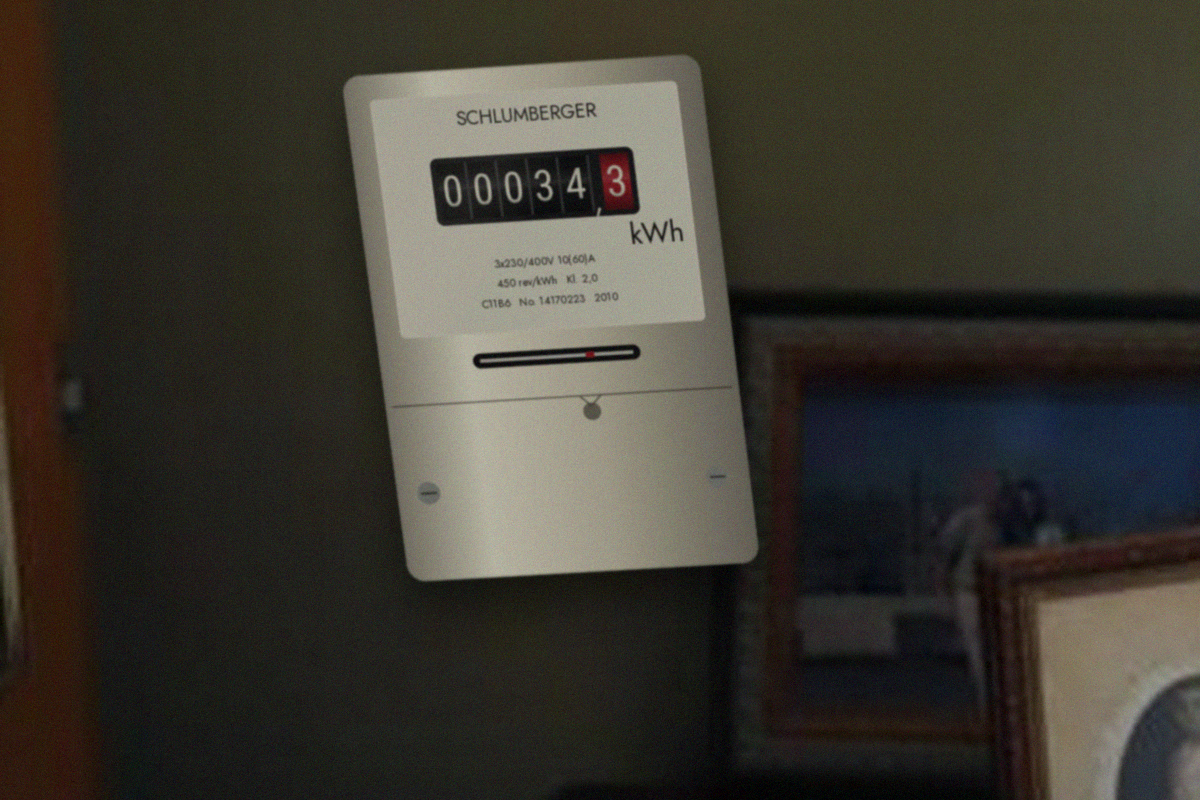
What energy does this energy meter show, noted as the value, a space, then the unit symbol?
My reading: 34.3 kWh
